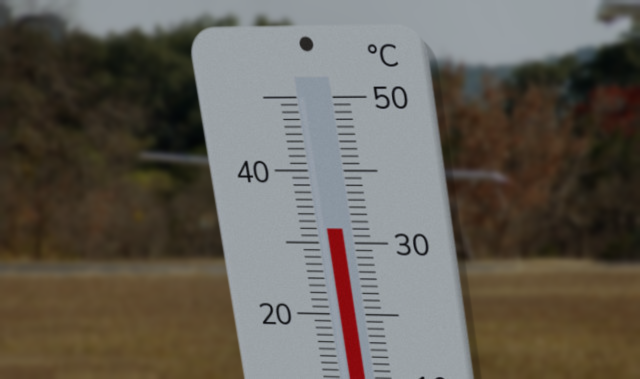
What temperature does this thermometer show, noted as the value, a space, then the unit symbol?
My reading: 32 °C
